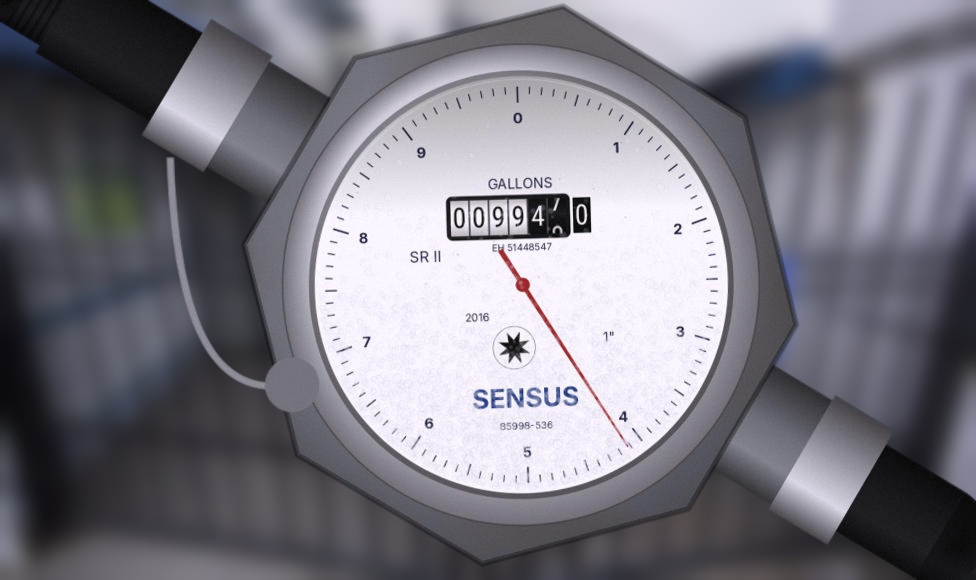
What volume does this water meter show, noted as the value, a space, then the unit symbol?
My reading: 99474.1 gal
